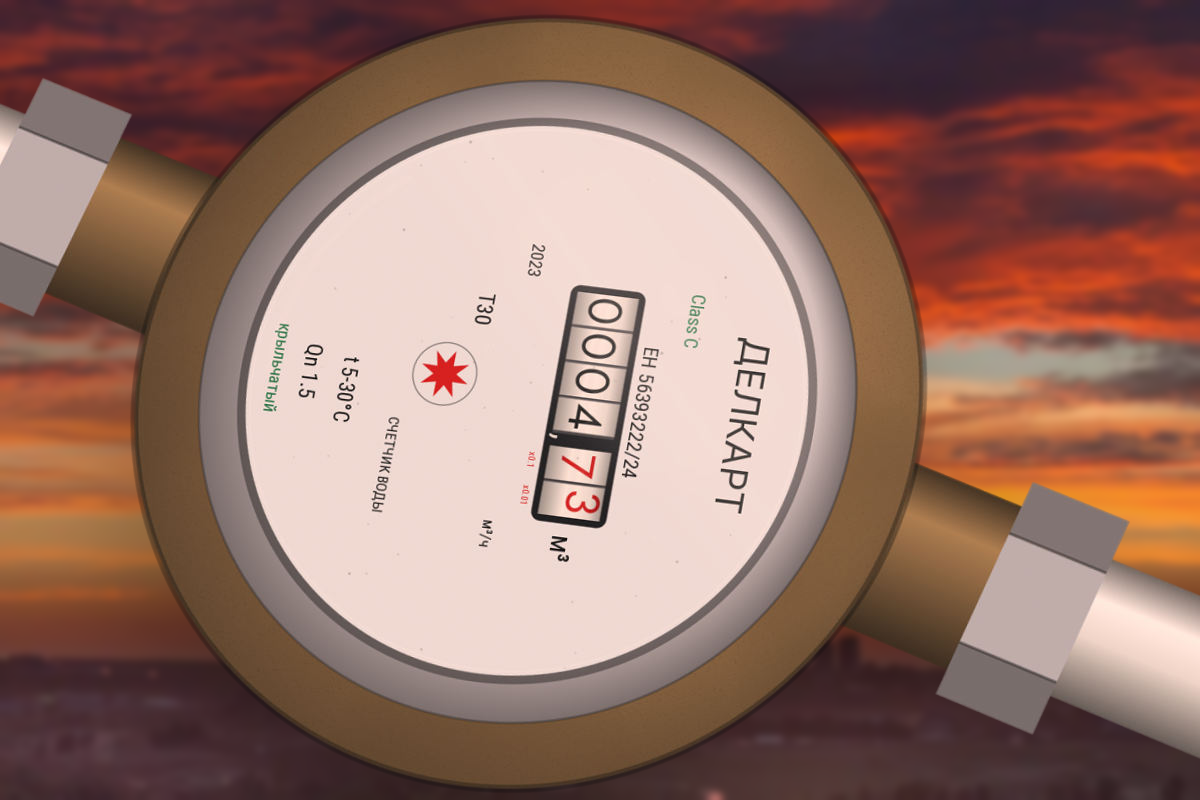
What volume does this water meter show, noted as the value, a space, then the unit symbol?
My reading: 4.73 m³
